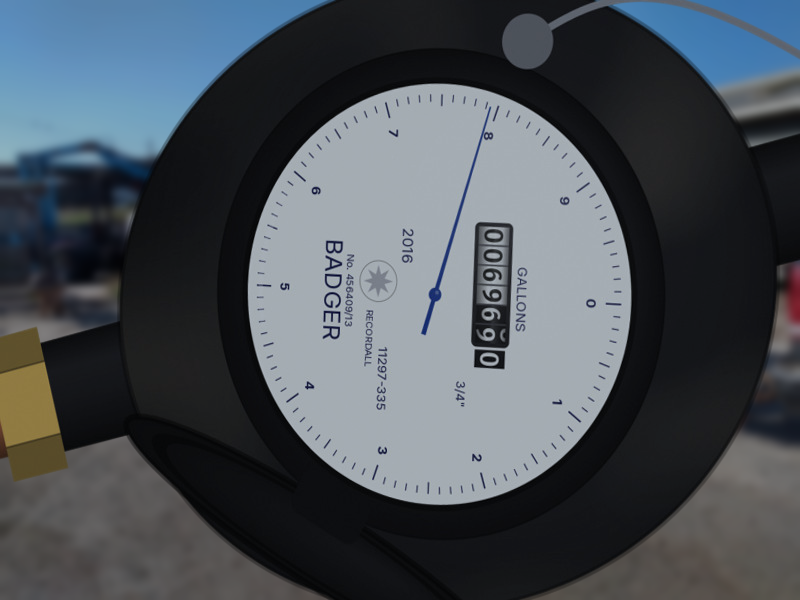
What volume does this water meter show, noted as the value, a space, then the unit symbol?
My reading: 69687.9 gal
